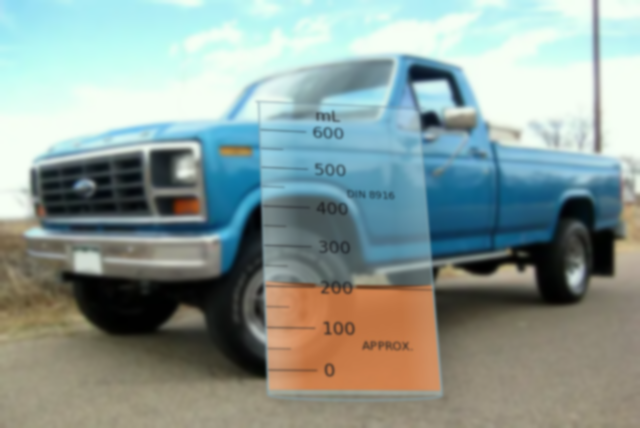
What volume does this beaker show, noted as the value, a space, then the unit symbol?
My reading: 200 mL
